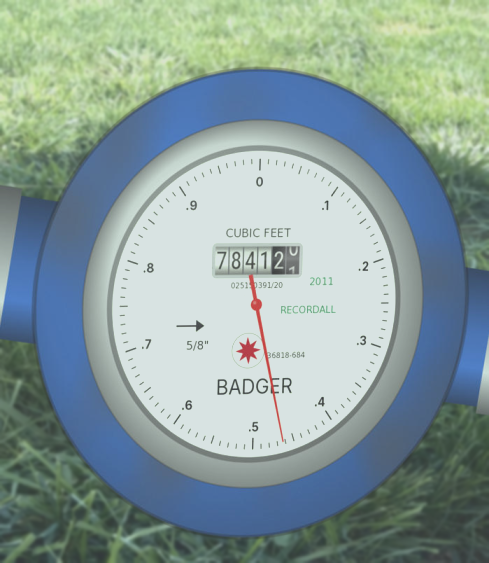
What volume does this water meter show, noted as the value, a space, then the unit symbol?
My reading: 784120.46 ft³
